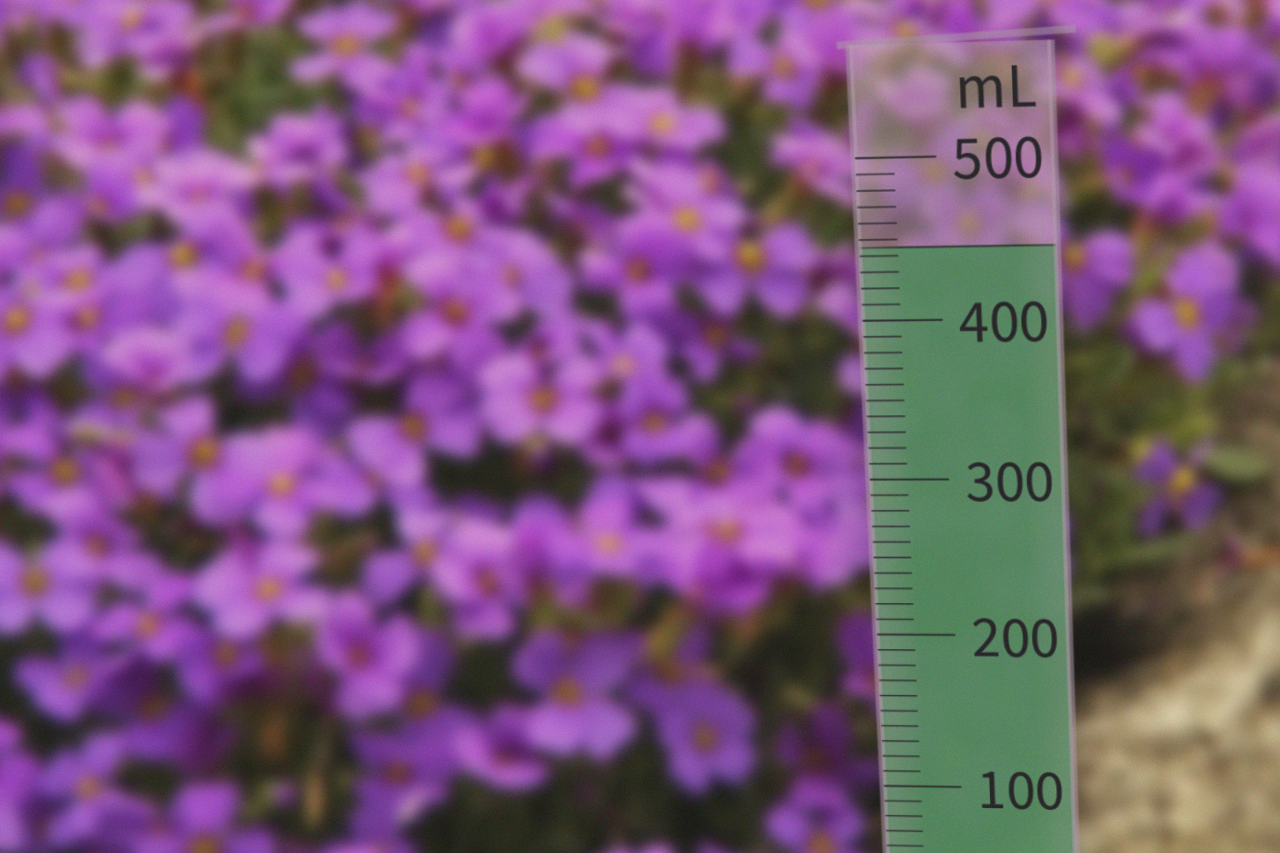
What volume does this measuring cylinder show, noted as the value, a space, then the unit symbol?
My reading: 445 mL
